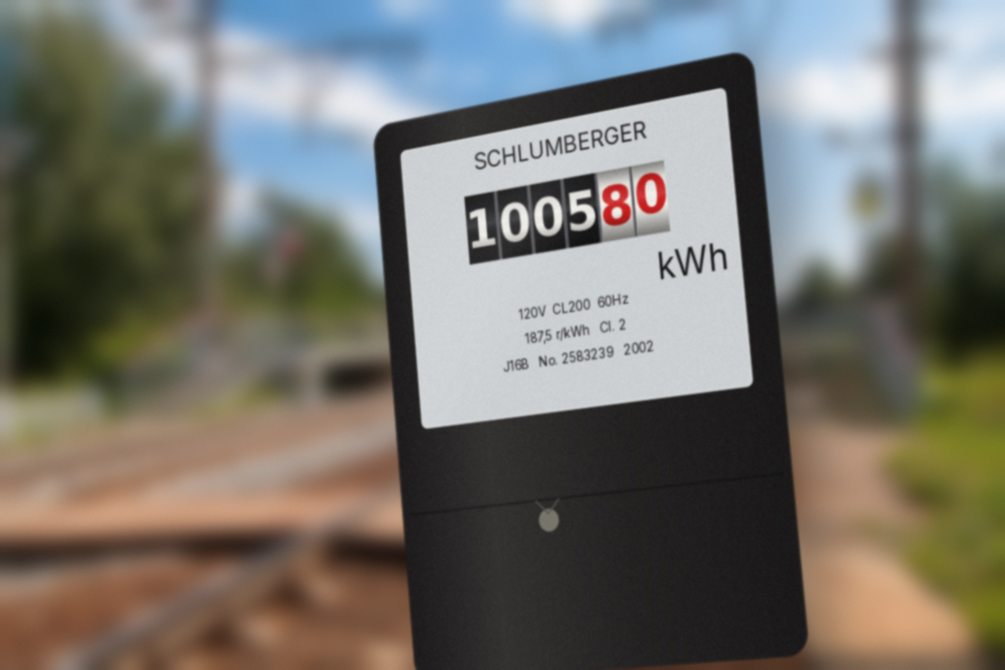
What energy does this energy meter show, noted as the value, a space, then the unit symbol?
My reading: 1005.80 kWh
